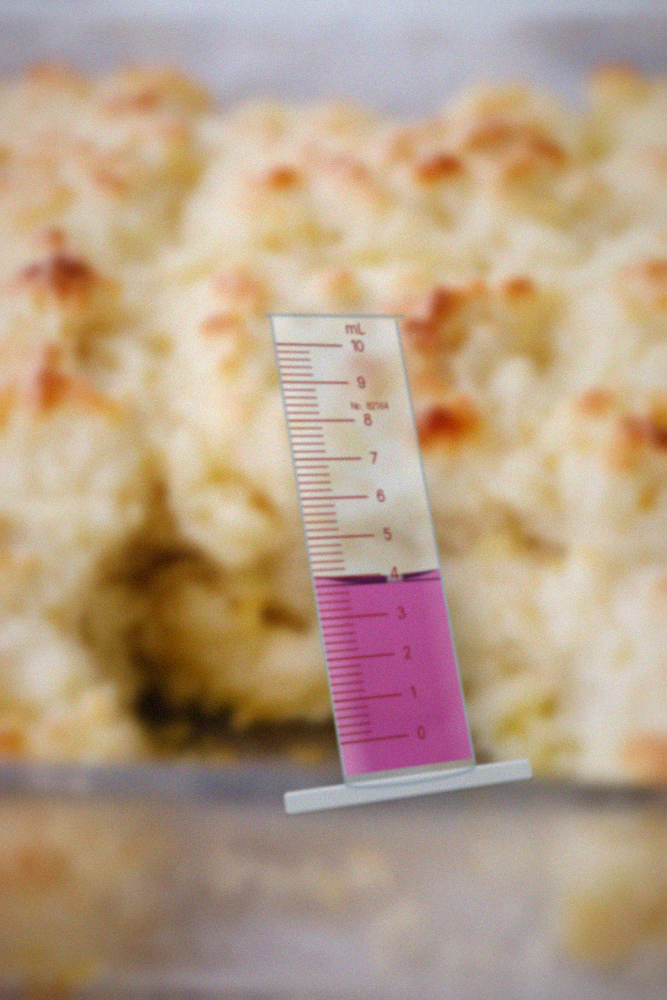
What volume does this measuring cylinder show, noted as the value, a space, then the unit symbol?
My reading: 3.8 mL
